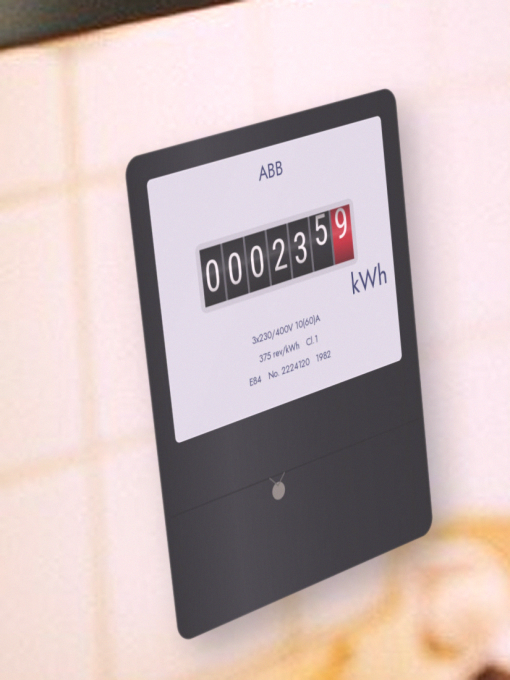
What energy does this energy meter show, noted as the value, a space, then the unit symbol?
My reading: 235.9 kWh
